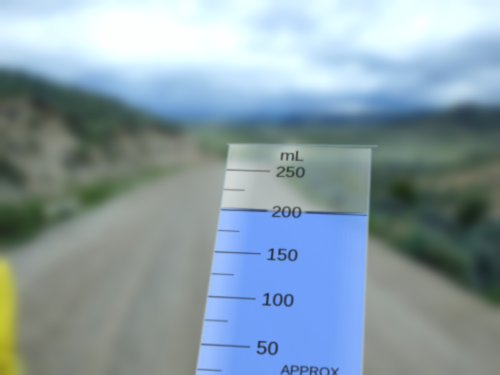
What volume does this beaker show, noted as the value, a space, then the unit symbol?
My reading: 200 mL
